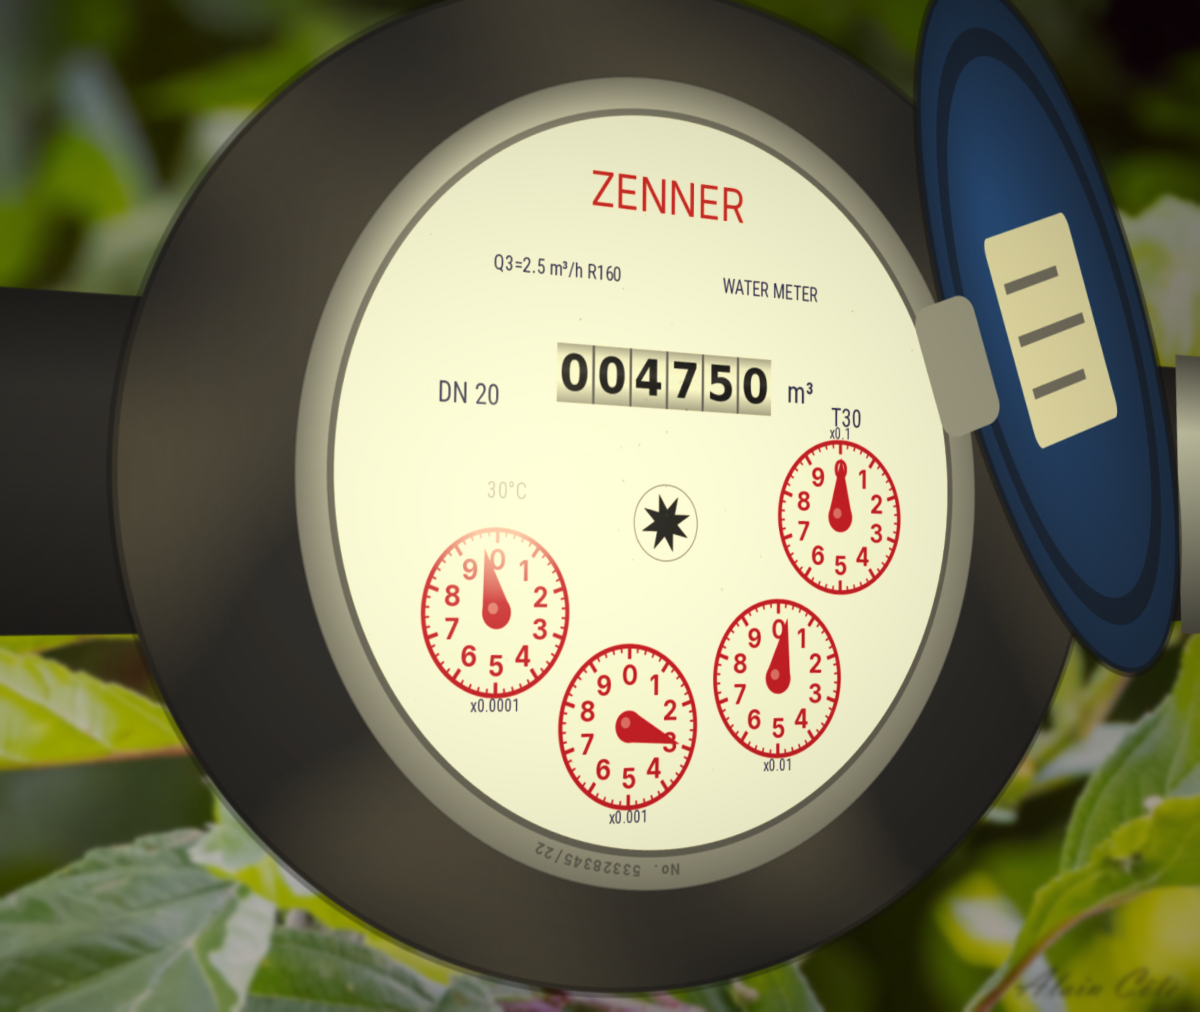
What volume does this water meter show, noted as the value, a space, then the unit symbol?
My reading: 4750.0029 m³
